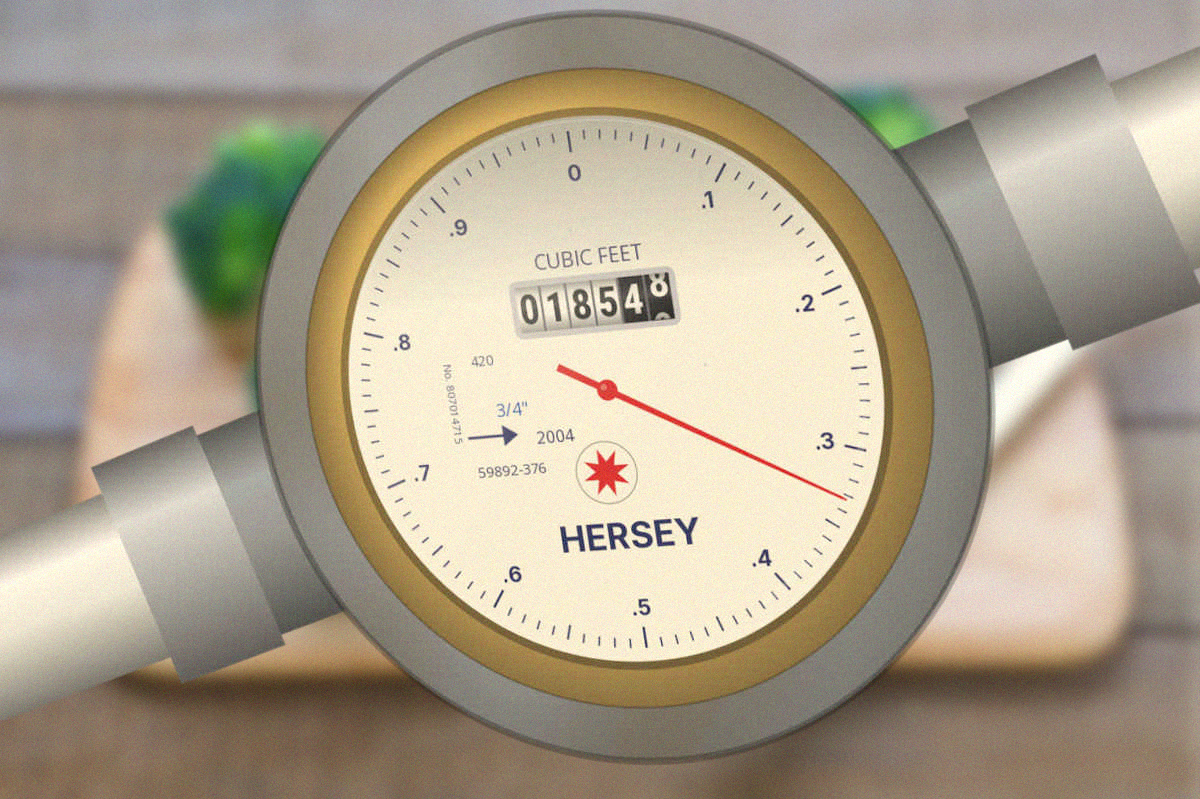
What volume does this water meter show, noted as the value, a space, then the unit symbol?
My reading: 18548.33 ft³
